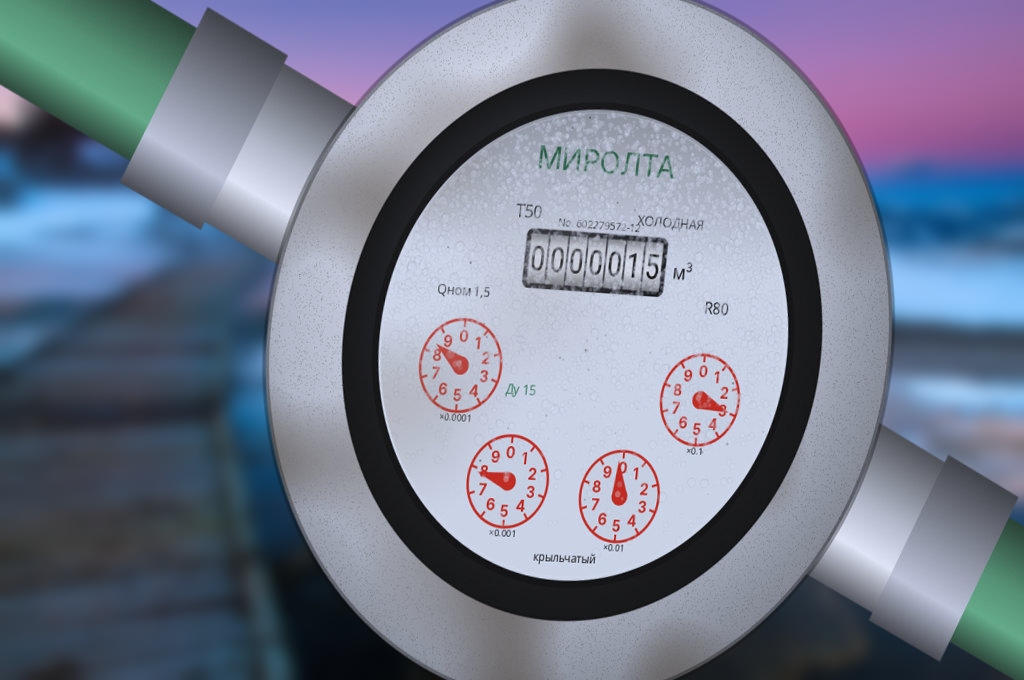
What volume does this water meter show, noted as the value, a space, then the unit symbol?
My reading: 15.2978 m³
